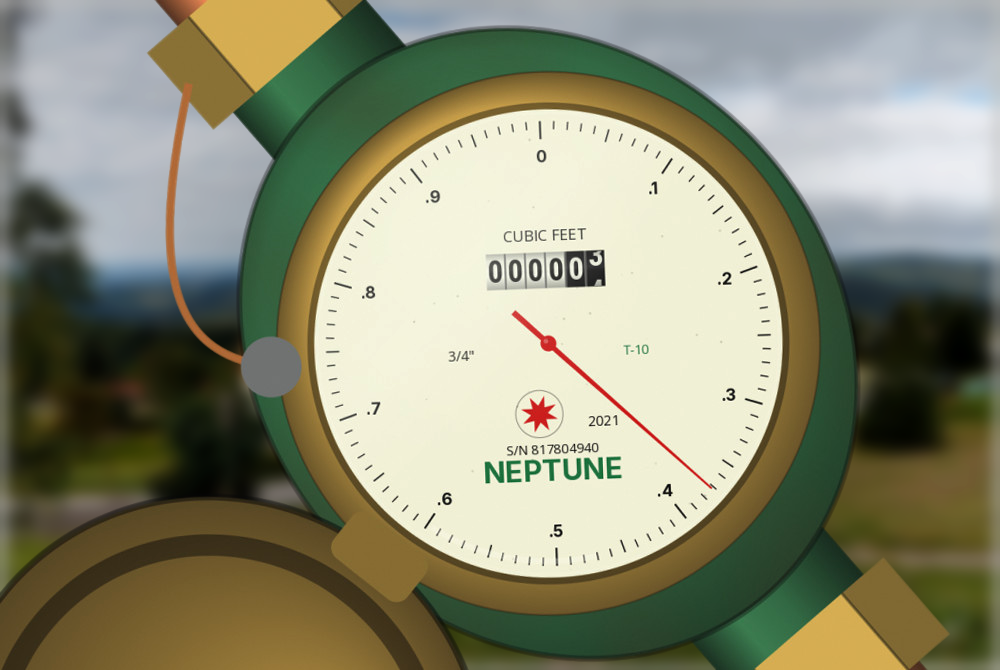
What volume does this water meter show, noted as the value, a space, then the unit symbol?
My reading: 3.37 ft³
